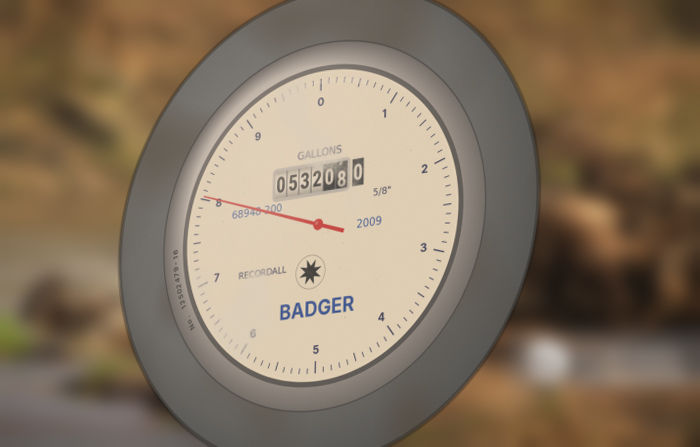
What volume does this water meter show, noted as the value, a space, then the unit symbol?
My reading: 532078.0 gal
